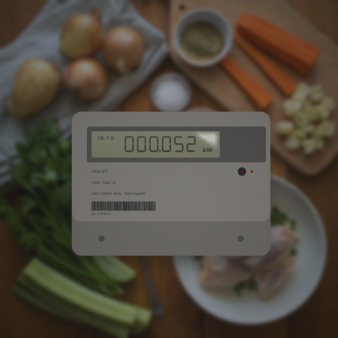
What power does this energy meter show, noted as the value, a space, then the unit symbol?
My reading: 0.052 kW
